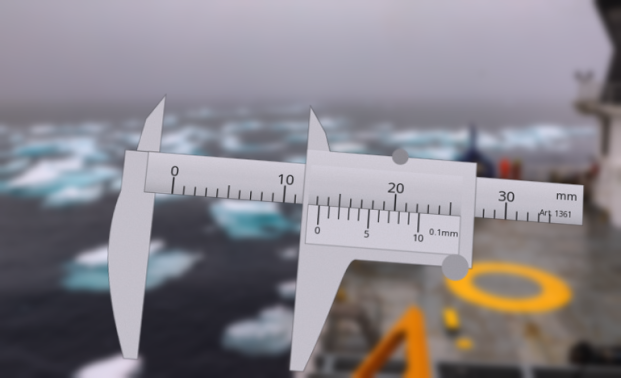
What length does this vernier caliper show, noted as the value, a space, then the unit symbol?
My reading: 13.2 mm
